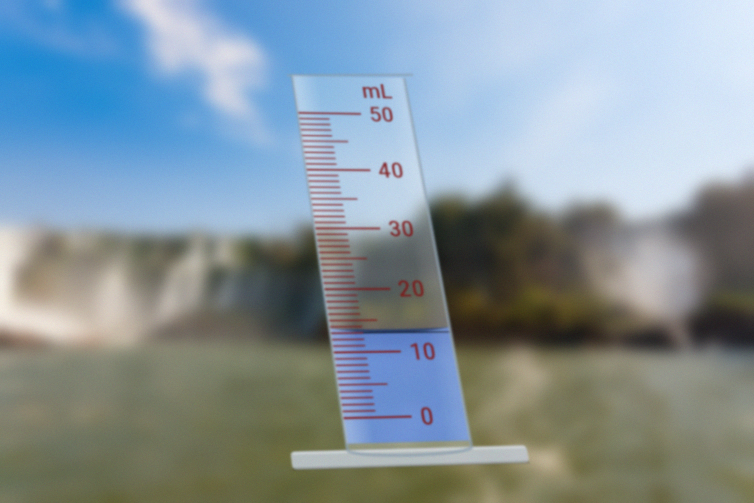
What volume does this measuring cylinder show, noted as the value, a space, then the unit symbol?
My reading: 13 mL
